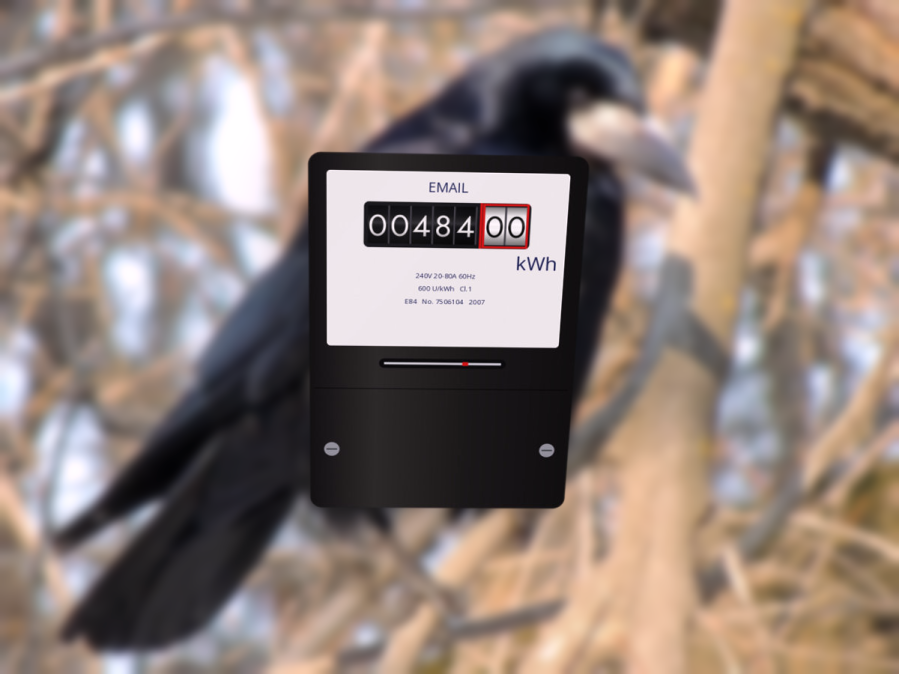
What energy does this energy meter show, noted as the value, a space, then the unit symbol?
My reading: 484.00 kWh
